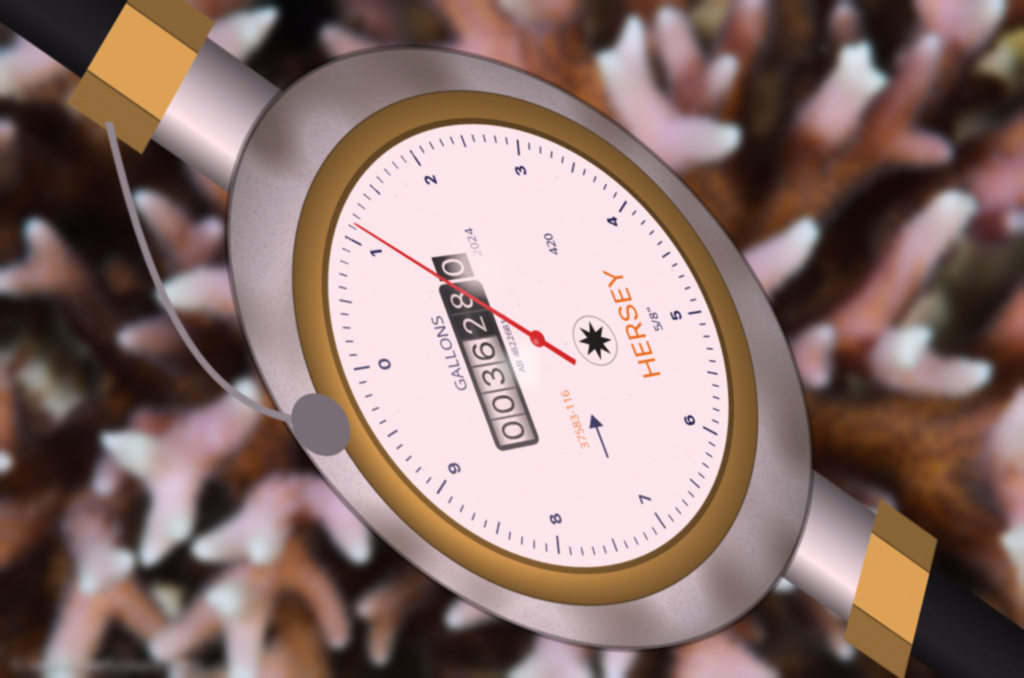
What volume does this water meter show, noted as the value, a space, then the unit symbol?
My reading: 36281.1 gal
